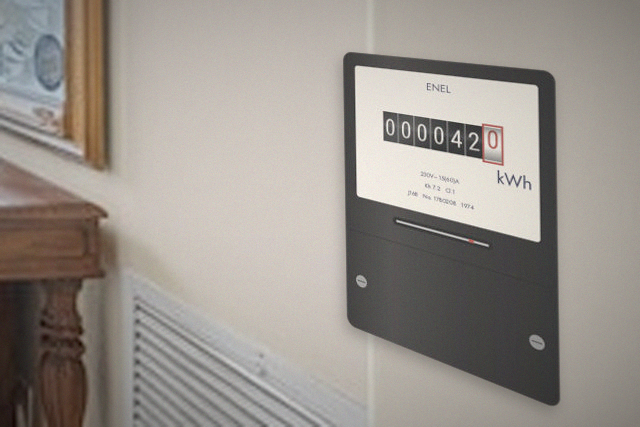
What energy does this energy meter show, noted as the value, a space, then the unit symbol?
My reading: 42.0 kWh
